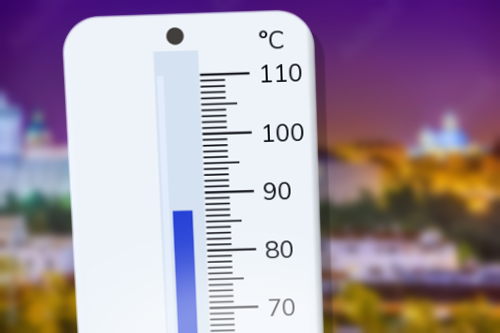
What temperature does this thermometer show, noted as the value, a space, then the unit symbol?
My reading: 87 °C
